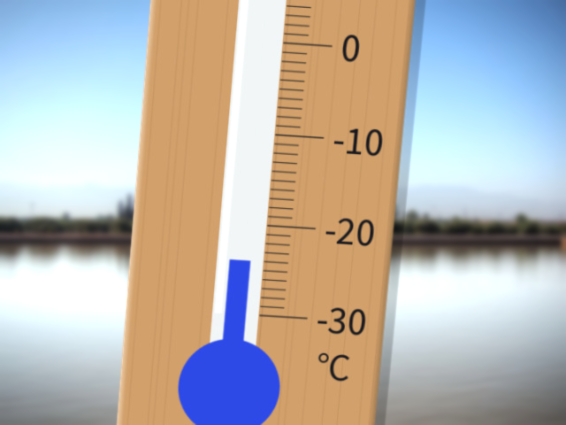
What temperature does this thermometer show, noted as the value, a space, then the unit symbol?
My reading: -24 °C
